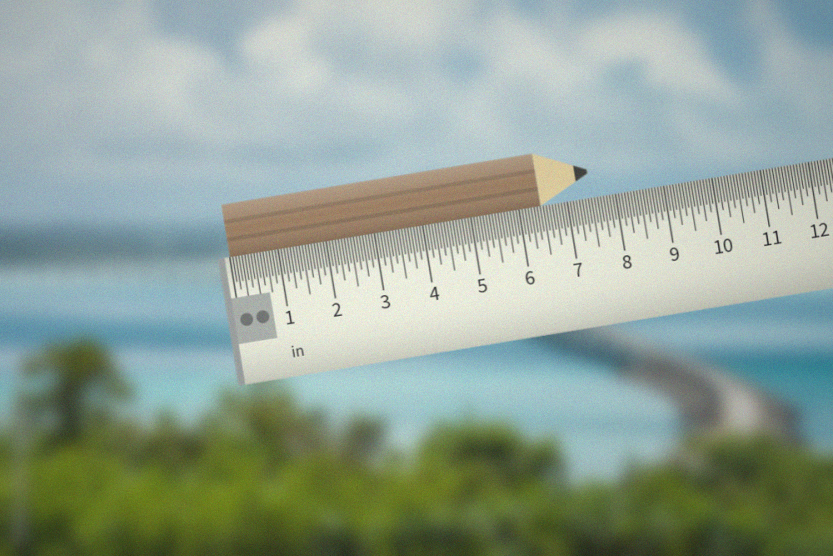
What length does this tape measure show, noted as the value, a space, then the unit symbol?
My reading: 7.5 in
